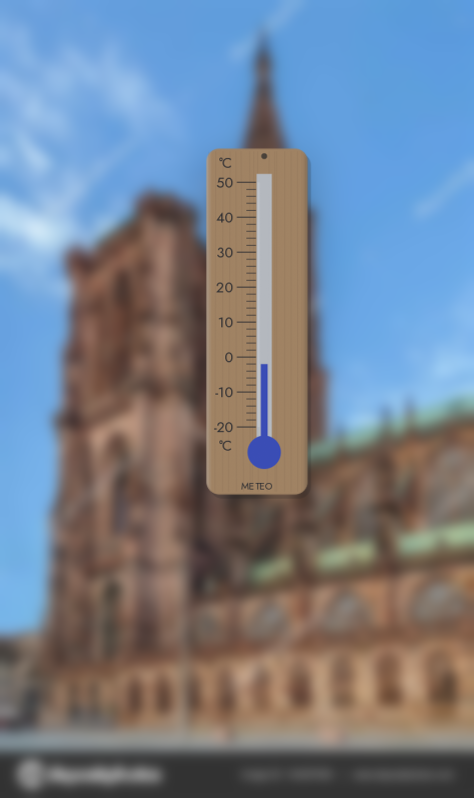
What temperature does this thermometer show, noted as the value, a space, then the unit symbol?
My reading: -2 °C
